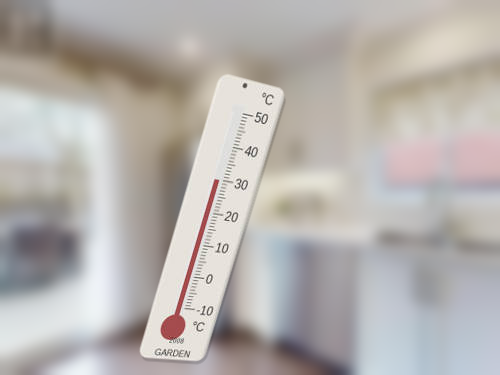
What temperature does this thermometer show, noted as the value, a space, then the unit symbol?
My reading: 30 °C
